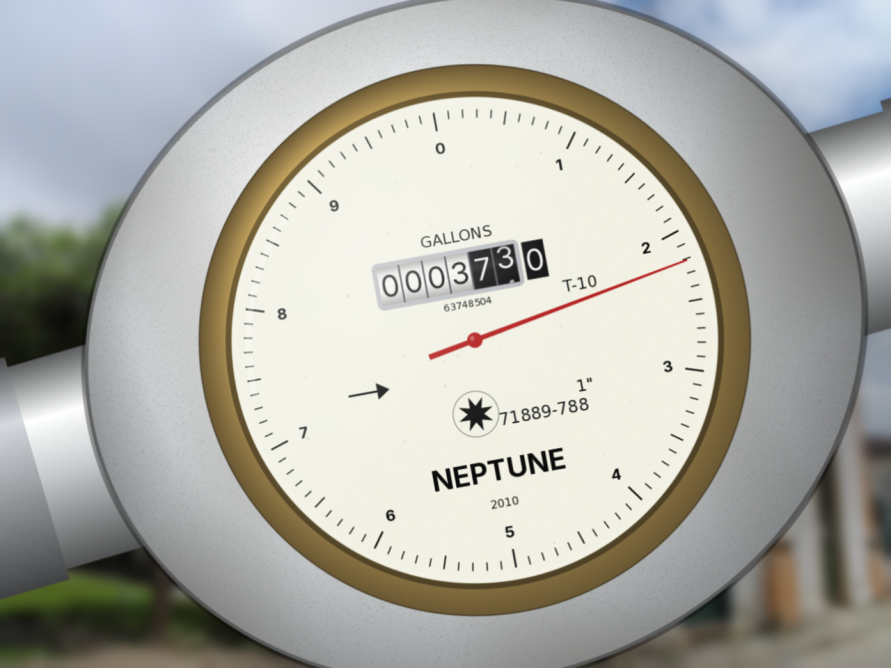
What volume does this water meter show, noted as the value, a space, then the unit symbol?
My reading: 3732.2 gal
